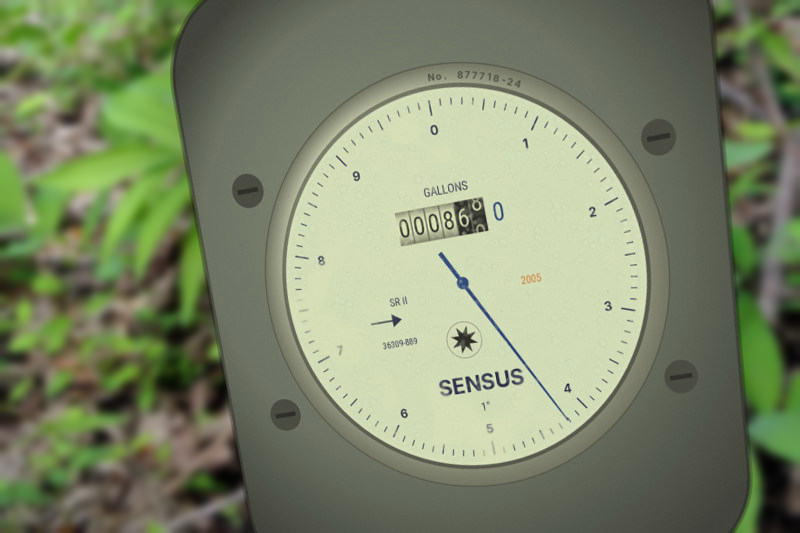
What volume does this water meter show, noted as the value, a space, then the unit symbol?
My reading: 8684.2 gal
